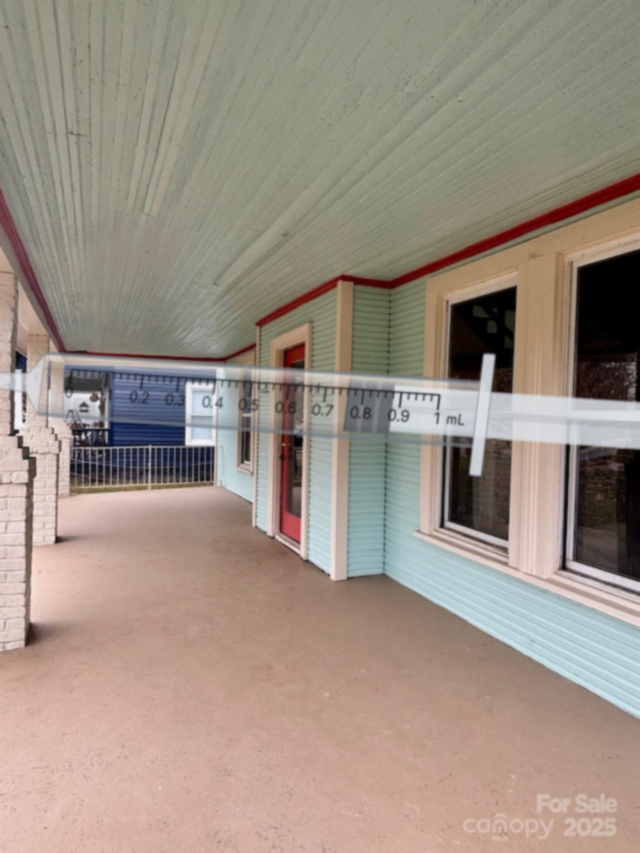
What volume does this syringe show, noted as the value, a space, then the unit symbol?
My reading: 0.76 mL
